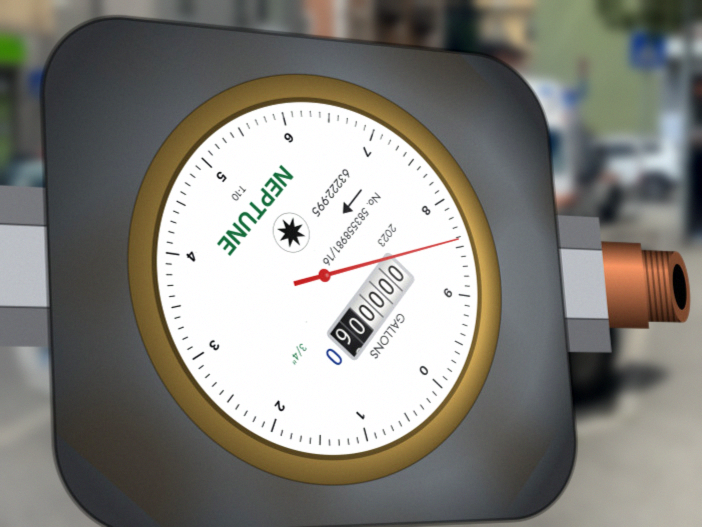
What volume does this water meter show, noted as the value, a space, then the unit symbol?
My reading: 58.4 gal
